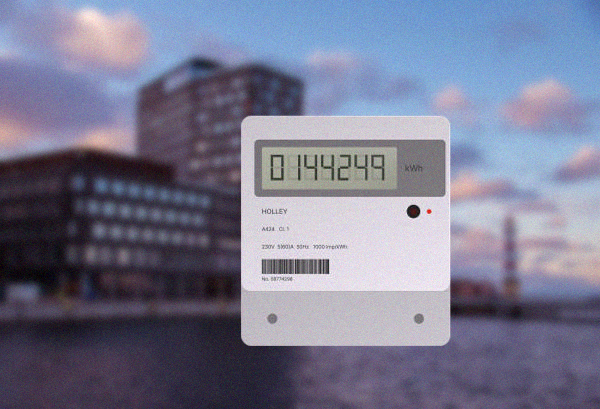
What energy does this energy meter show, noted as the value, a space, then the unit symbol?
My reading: 144249 kWh
